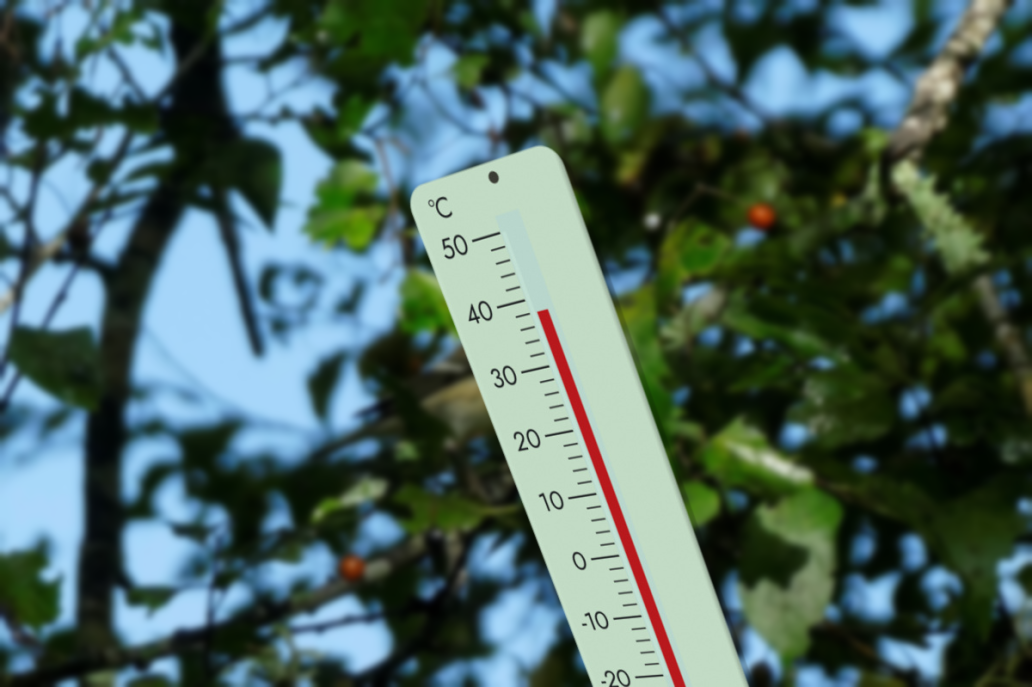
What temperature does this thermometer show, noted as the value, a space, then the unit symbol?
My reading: 38 °C
